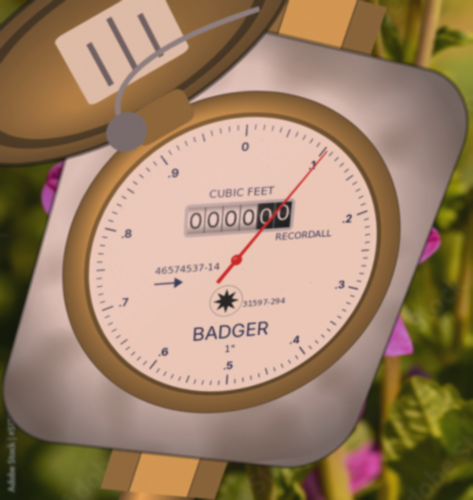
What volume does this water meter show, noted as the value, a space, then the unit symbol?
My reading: 0.10 ft³
